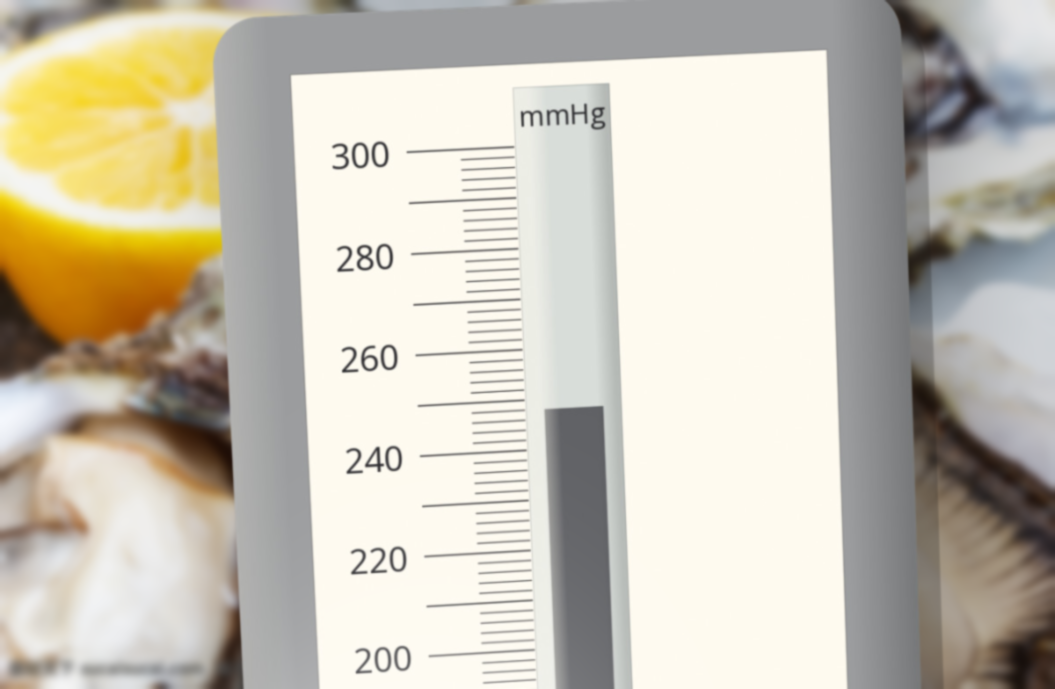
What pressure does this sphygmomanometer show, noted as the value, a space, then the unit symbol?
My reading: 248 mmHg
